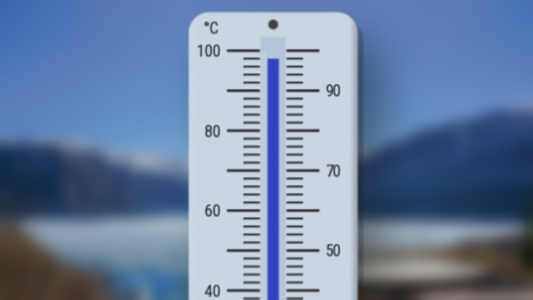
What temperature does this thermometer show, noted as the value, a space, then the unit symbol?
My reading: 98 °C
